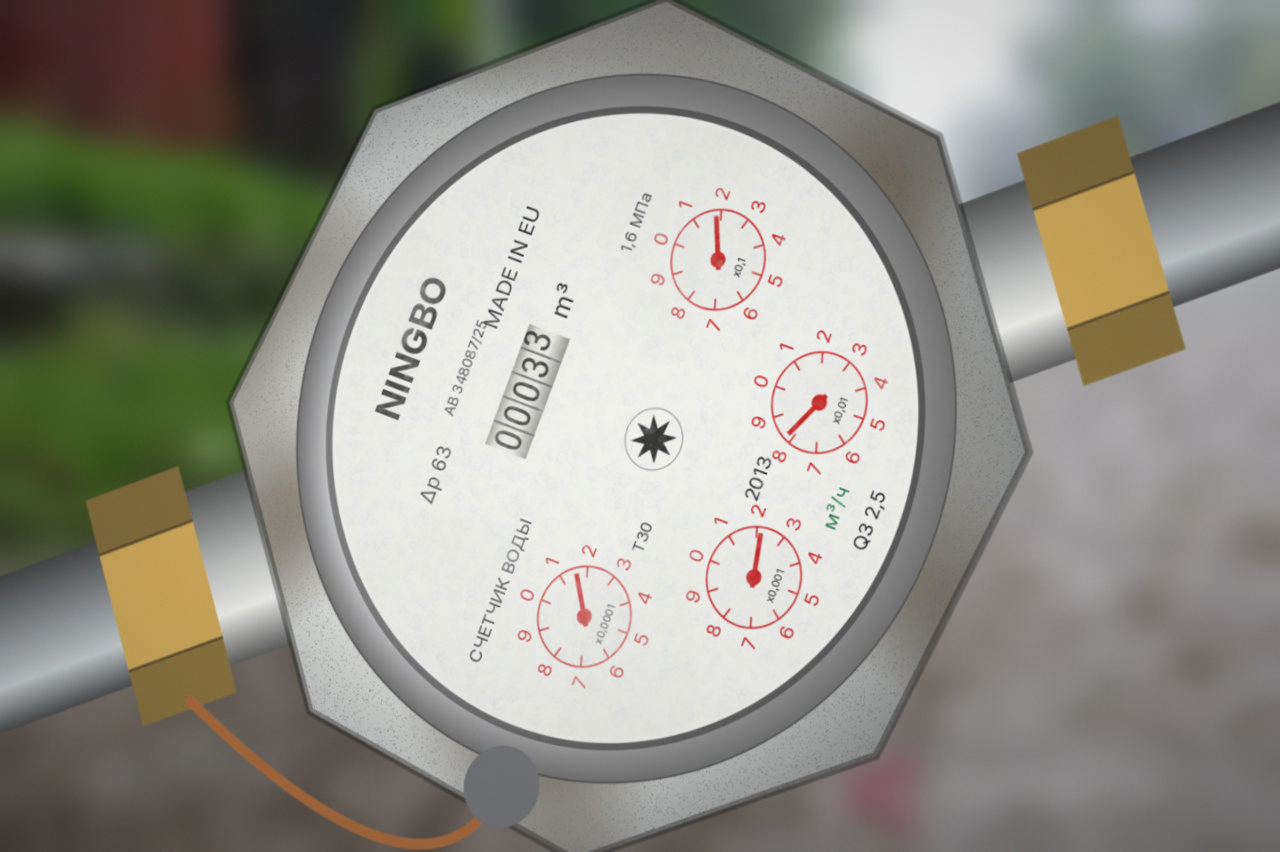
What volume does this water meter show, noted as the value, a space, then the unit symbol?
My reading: 33.1821 m³
